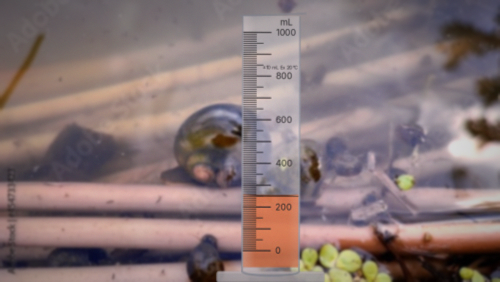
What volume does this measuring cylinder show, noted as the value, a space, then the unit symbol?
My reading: 250 mL
